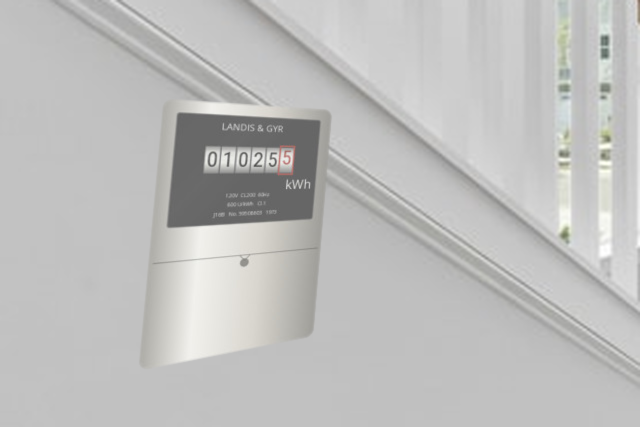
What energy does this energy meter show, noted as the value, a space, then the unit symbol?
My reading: 1025.5 kWh
